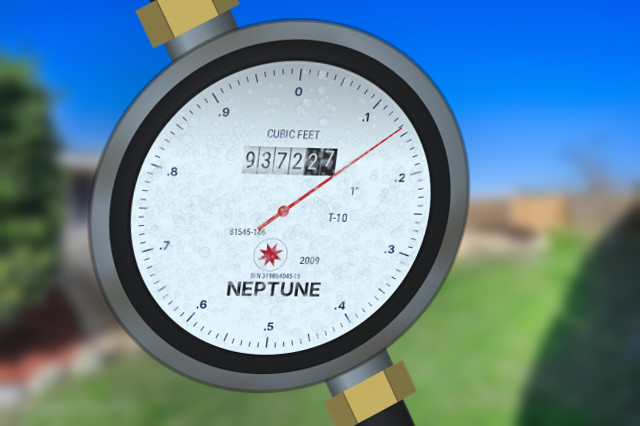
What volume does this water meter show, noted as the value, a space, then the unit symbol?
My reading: 937227.14 ft³
